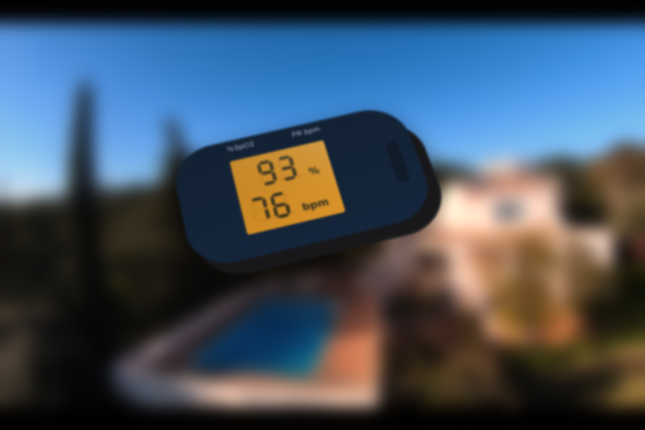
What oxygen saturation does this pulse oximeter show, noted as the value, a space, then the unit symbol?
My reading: 93 %
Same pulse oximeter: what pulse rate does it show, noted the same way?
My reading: 76 bpm
